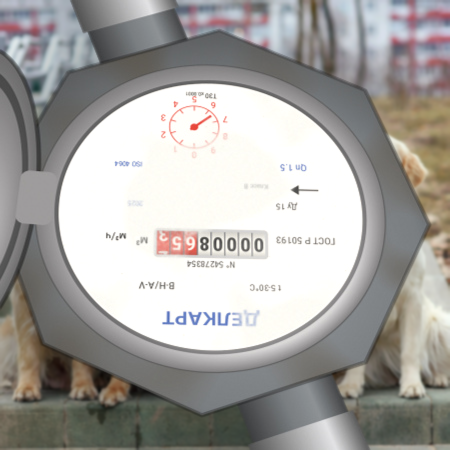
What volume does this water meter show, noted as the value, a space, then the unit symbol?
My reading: 8.6526 m³
